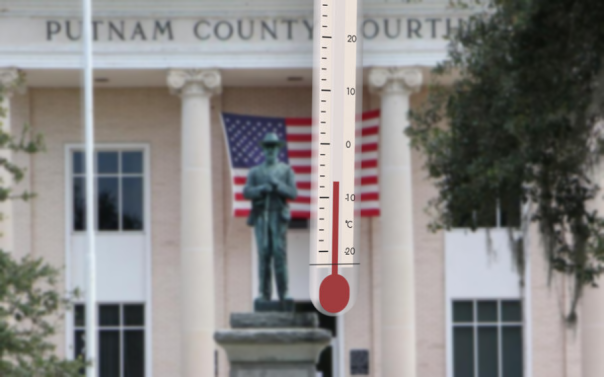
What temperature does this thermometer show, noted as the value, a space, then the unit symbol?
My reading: -7 °C
